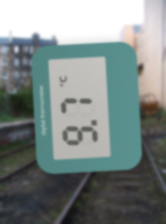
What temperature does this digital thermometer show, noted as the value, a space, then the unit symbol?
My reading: 9.7 °C
